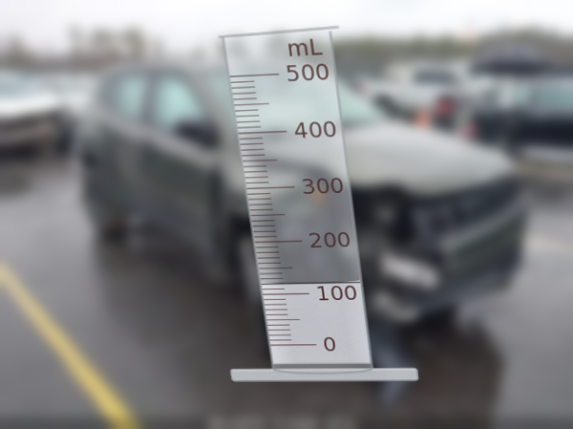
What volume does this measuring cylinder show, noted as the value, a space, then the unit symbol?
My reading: 120 mL
